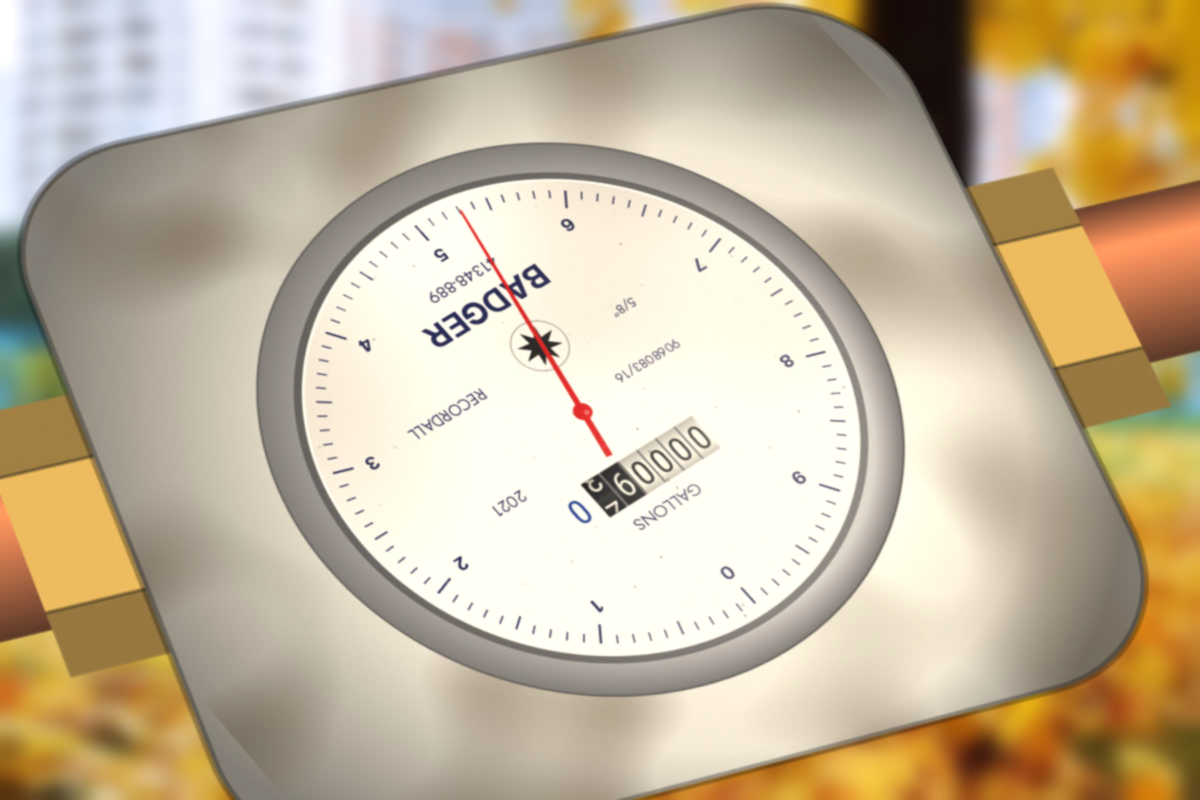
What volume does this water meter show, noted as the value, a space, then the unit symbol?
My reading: 925.3 gal
